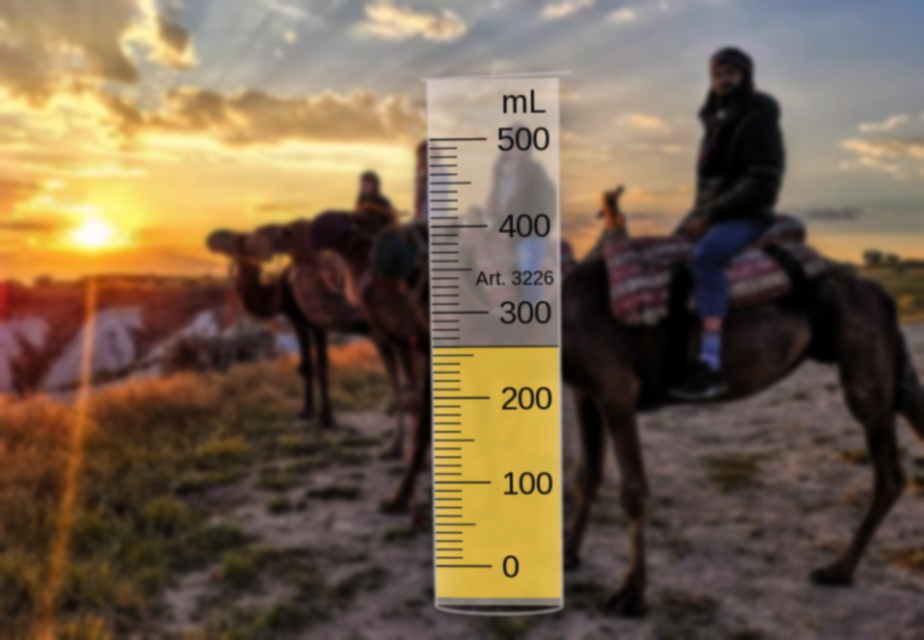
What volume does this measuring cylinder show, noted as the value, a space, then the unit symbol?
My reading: 260 mL
